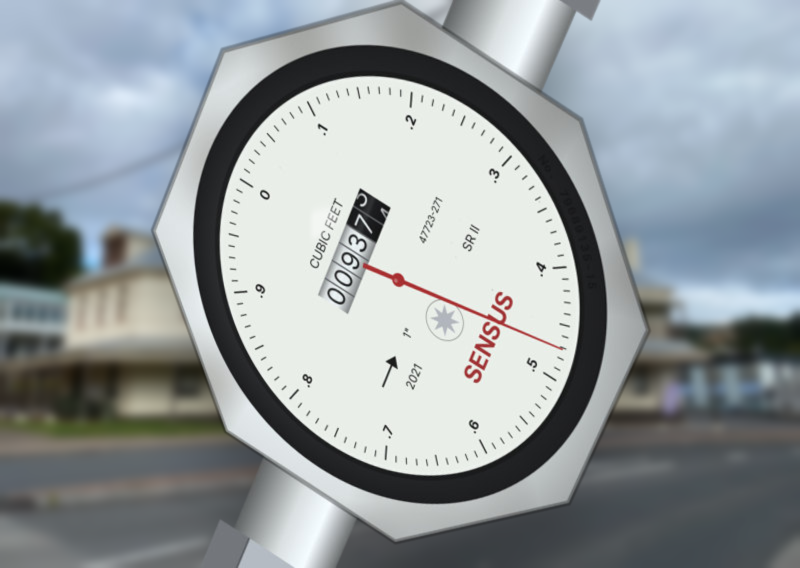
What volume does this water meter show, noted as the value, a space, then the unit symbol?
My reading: 9373.47 ft³
